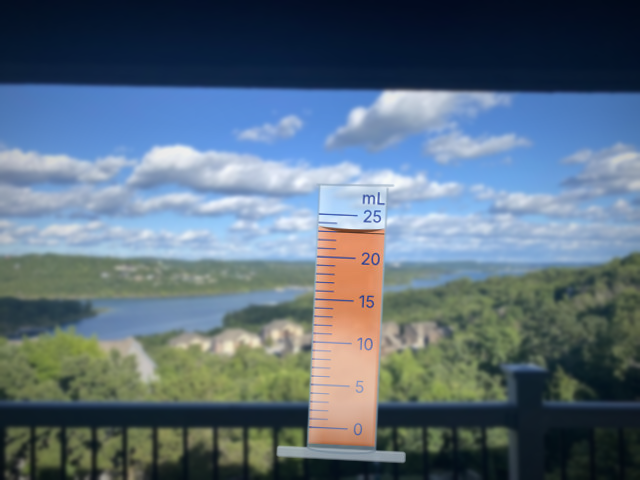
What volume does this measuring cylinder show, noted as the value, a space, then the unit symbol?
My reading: 23 mL
